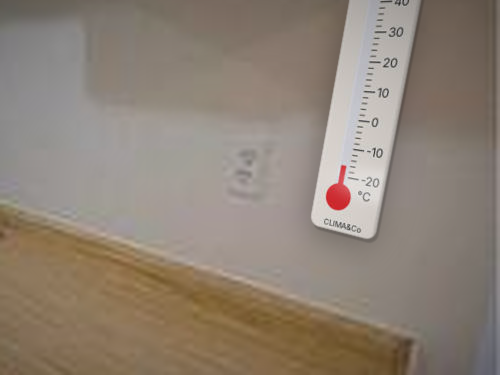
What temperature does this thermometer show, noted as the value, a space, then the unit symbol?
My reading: -16 °C
